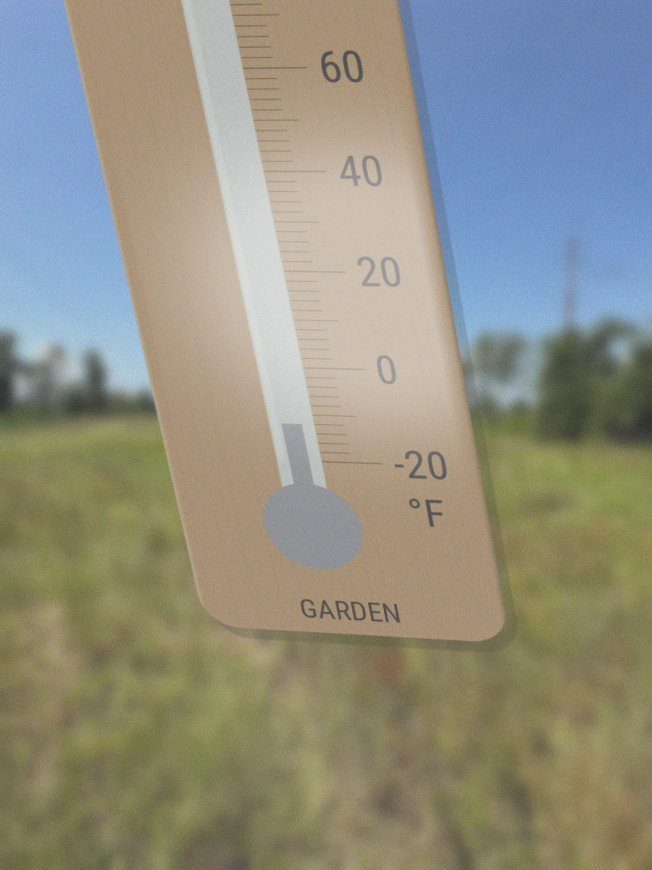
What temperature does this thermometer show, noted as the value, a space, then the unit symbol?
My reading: -12 °F
